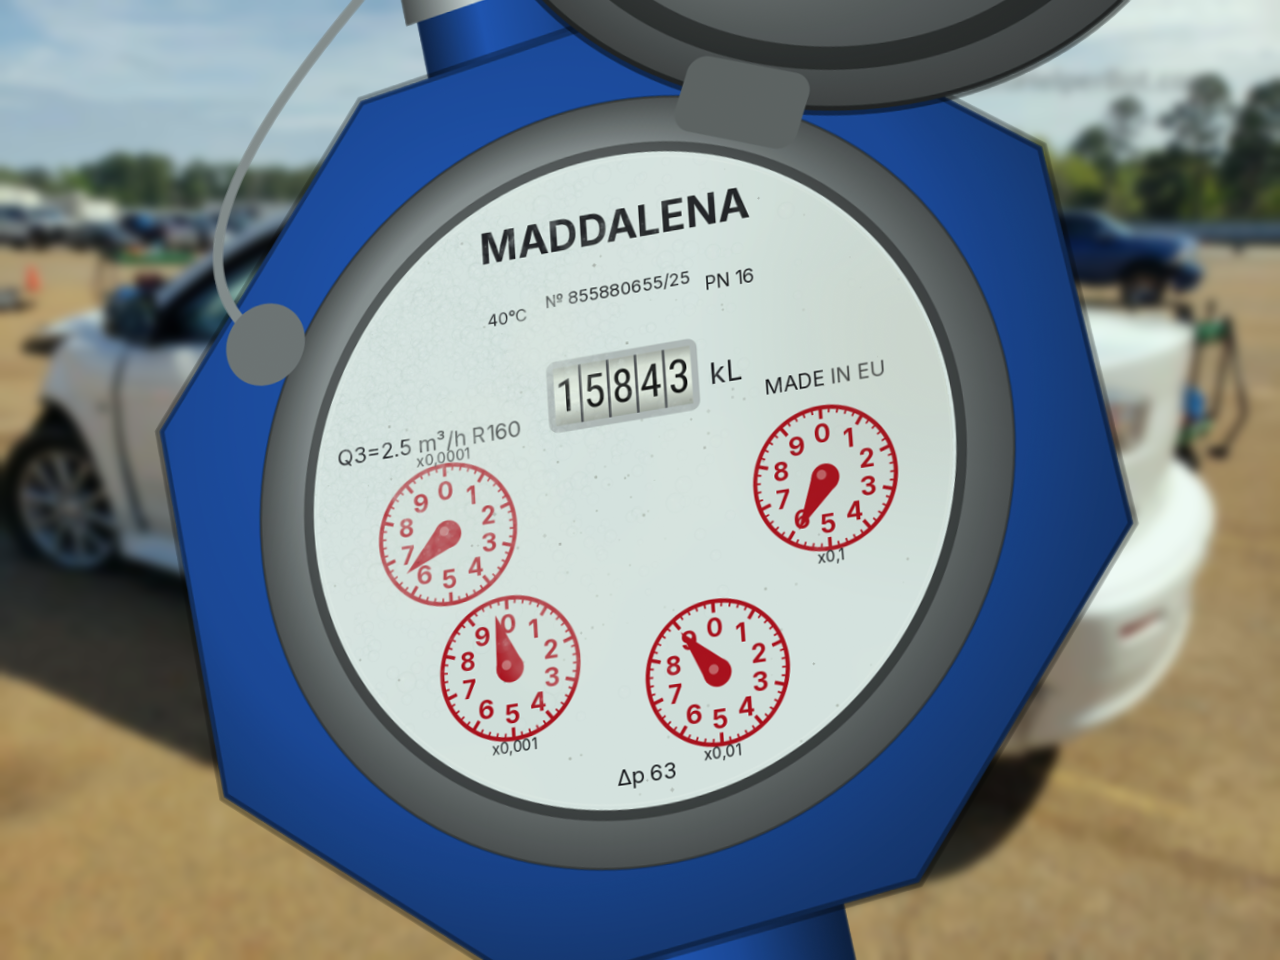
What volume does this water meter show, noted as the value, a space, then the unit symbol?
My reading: 15843.5896 kL
